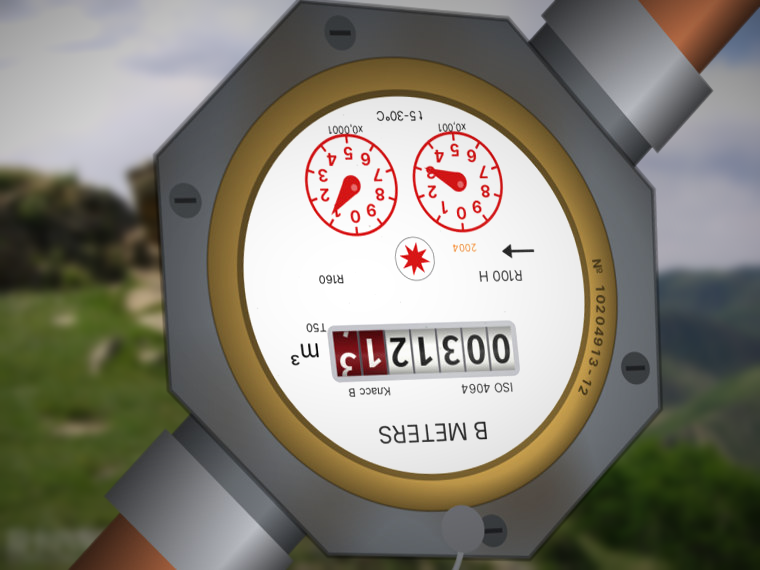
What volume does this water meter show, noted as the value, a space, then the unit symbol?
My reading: 312.1331 m³
